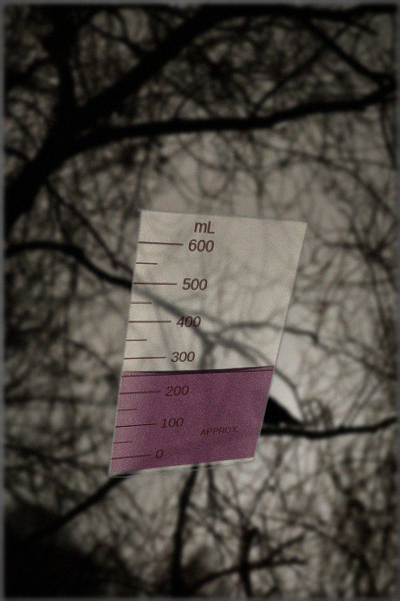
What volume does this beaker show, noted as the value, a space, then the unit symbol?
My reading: 250 mL
